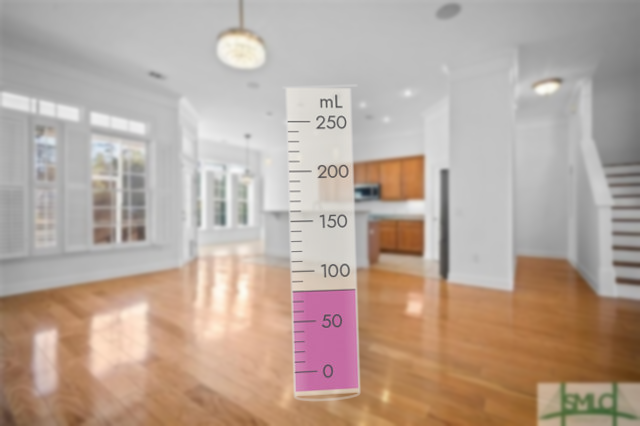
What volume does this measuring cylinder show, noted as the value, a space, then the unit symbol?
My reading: 80 mL
